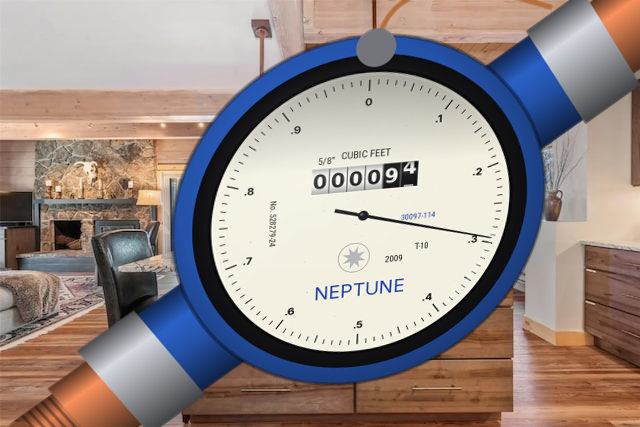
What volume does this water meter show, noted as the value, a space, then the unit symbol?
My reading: 94.29 ft³
